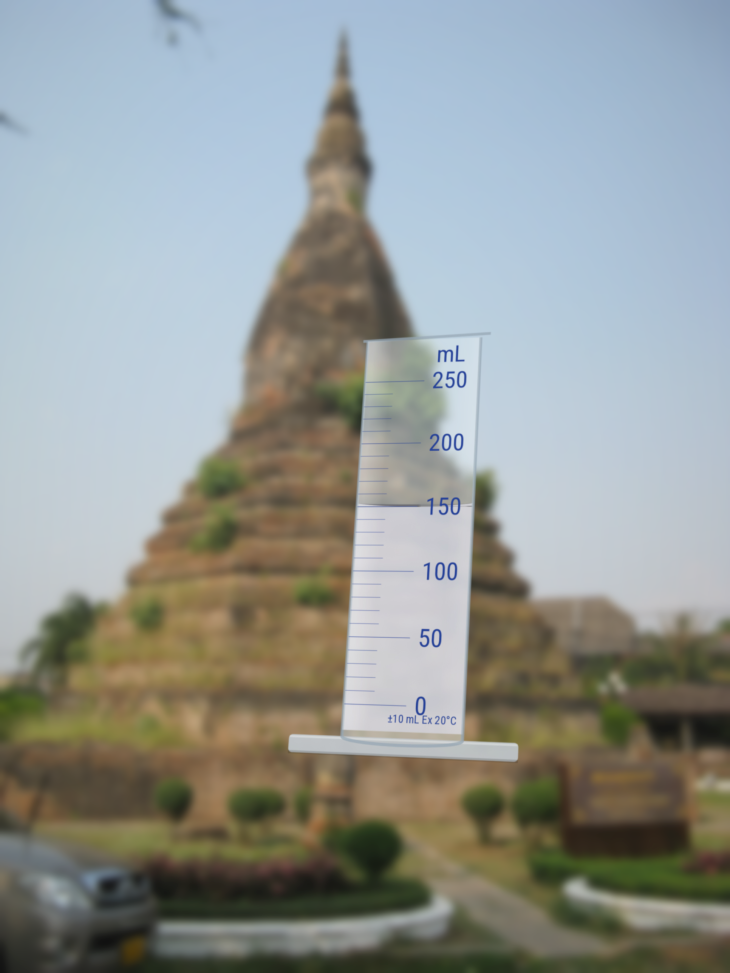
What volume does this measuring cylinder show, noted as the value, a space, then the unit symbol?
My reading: 150 mL
